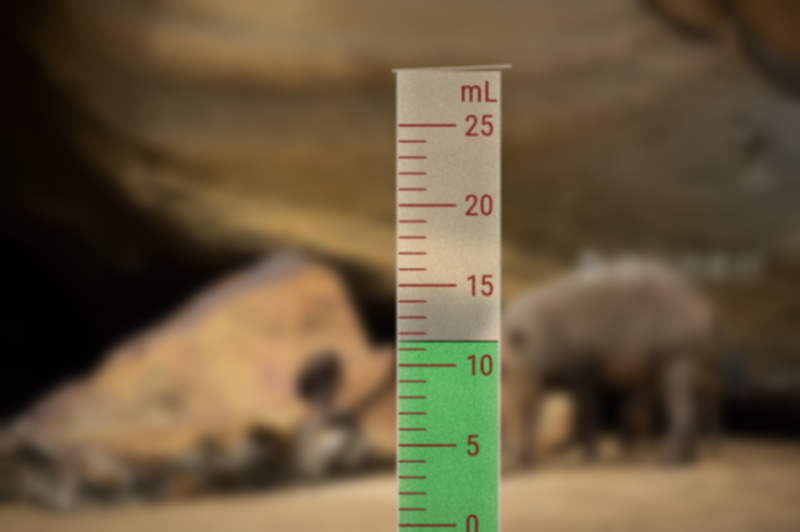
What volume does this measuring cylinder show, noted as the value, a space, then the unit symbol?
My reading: 11.5 mL
